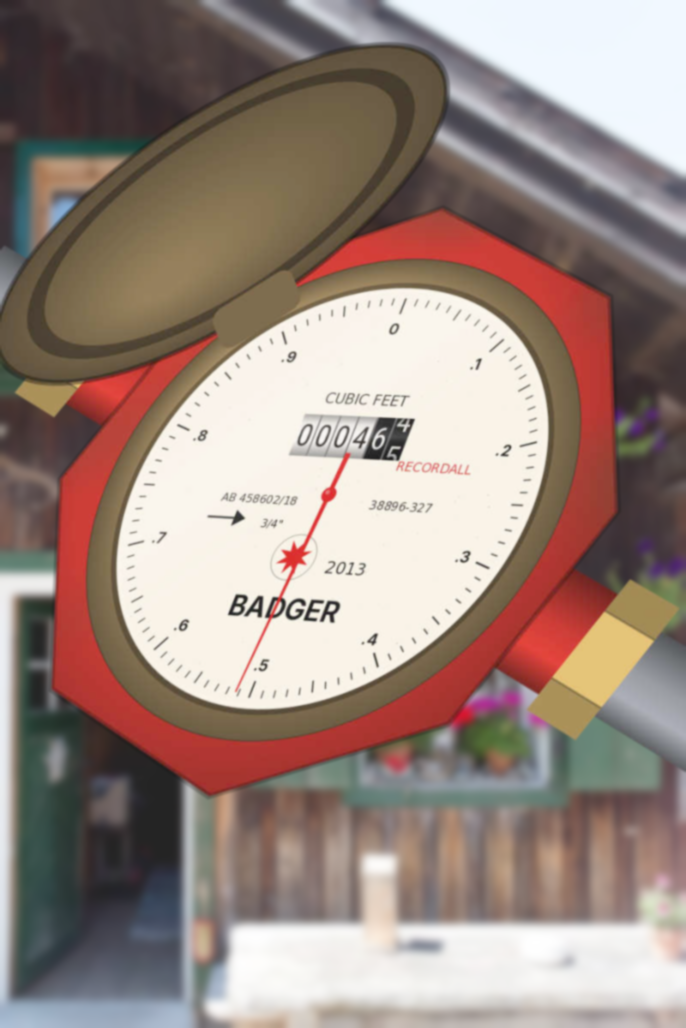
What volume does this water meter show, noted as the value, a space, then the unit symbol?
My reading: 464.51 ft³
